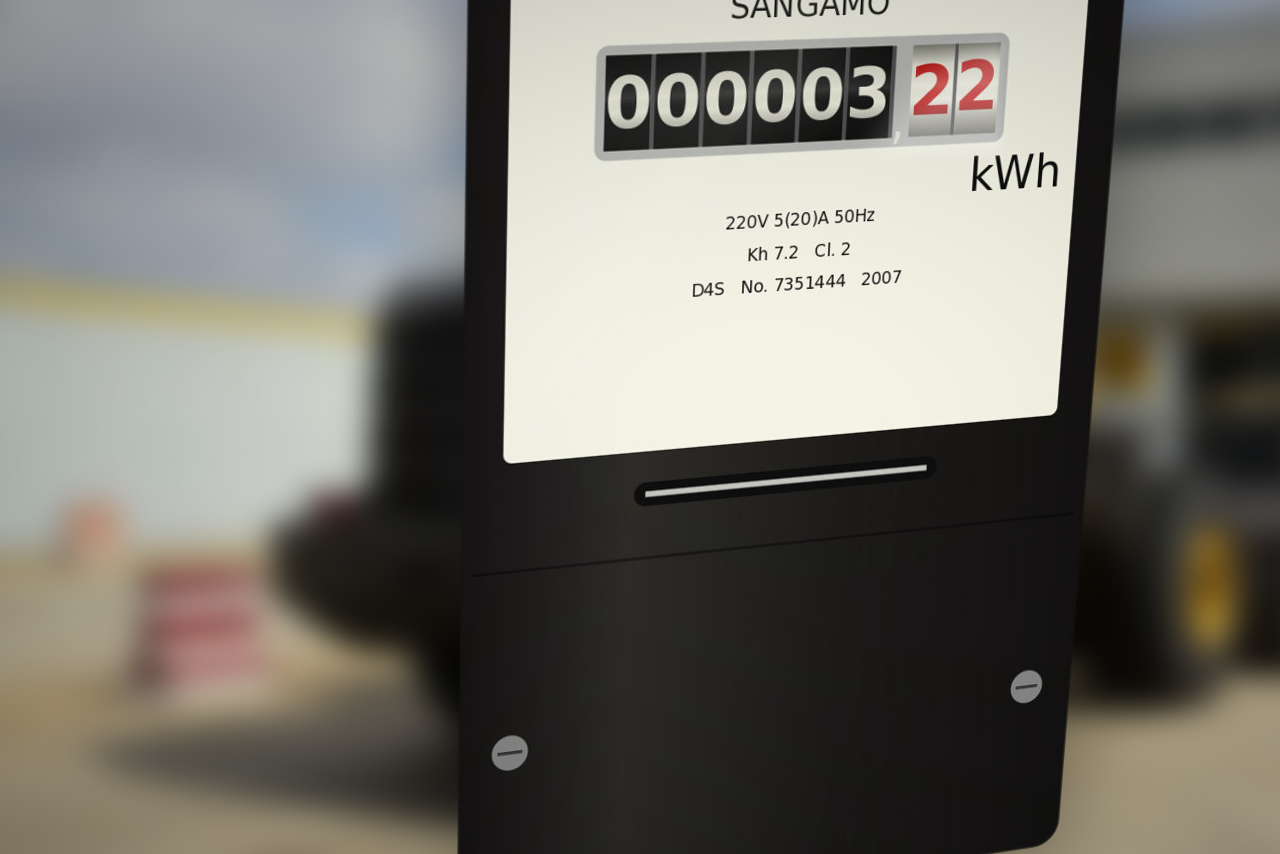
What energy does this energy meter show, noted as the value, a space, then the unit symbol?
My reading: 3.22 kWh
